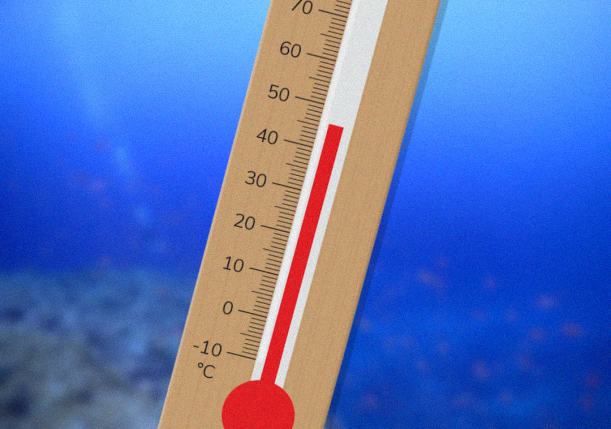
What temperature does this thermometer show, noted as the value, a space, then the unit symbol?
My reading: 46 °C
